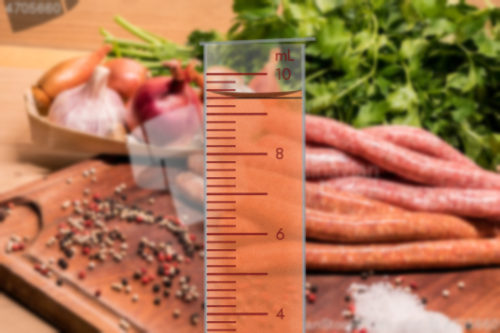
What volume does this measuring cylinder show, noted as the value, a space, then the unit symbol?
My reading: 9.4 mL
